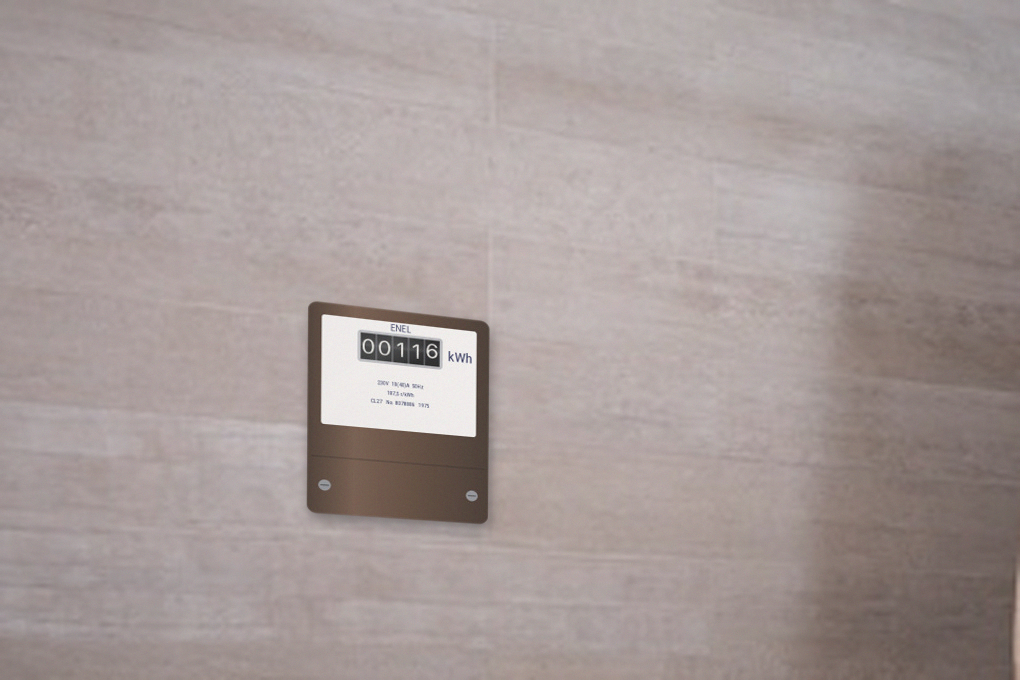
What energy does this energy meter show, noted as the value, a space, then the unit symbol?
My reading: 116 kWh
